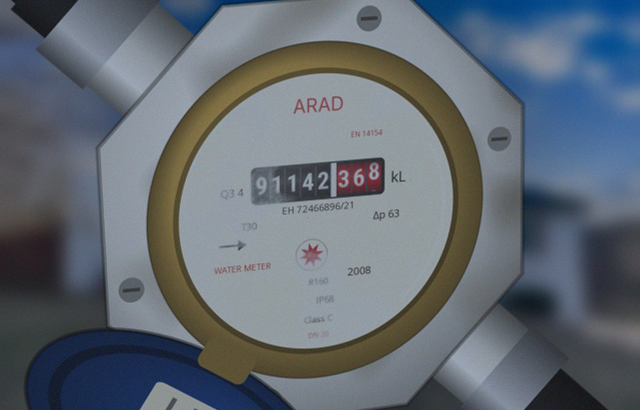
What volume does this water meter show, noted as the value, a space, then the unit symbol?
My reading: 91142.368 kL
